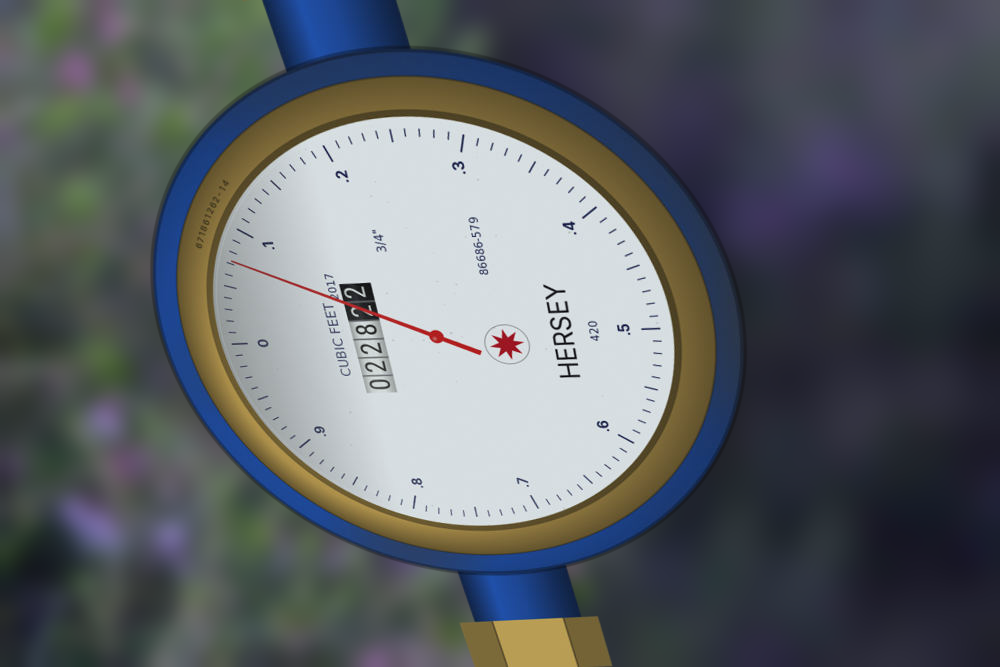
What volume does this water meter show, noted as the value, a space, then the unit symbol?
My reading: 22822.07 ft³
